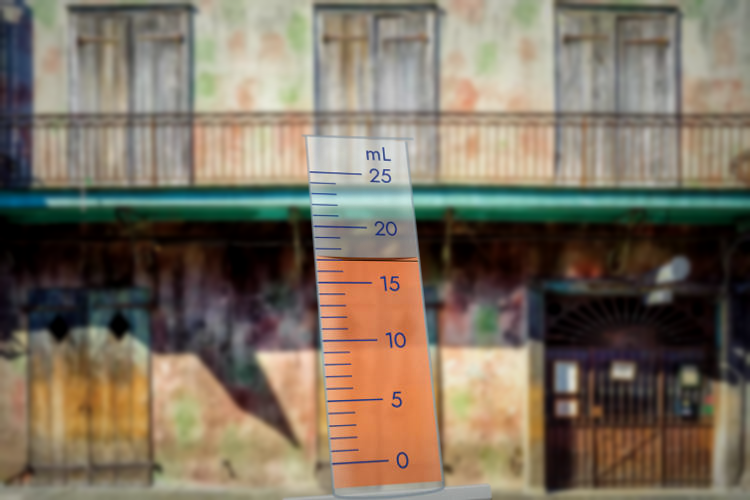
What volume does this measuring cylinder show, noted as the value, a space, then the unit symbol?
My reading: 17 mL
